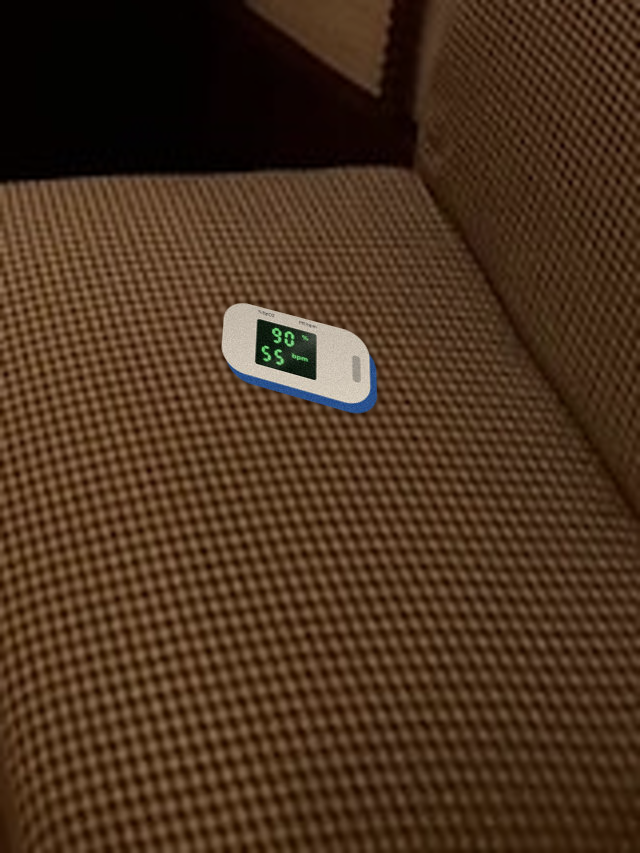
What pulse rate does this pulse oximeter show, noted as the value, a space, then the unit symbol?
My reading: 55 bpm
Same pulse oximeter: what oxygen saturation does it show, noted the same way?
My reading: 90 %
